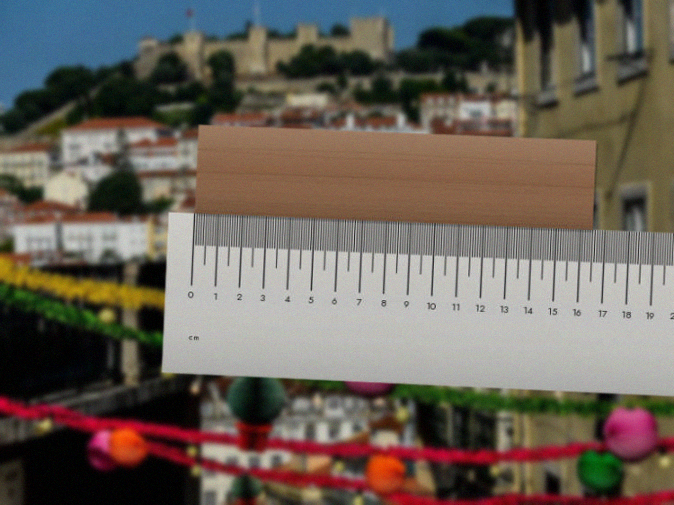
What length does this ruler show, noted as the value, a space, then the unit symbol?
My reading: 16.5 cm
